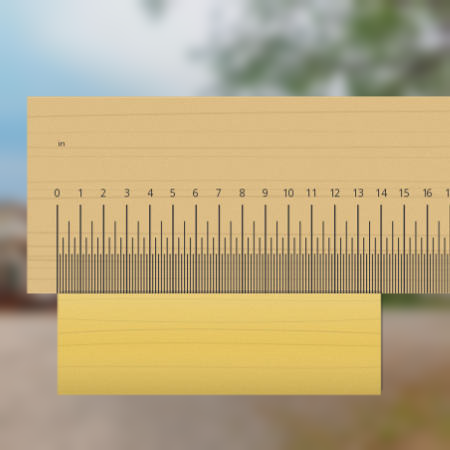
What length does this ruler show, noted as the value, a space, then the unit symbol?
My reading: 14 in
